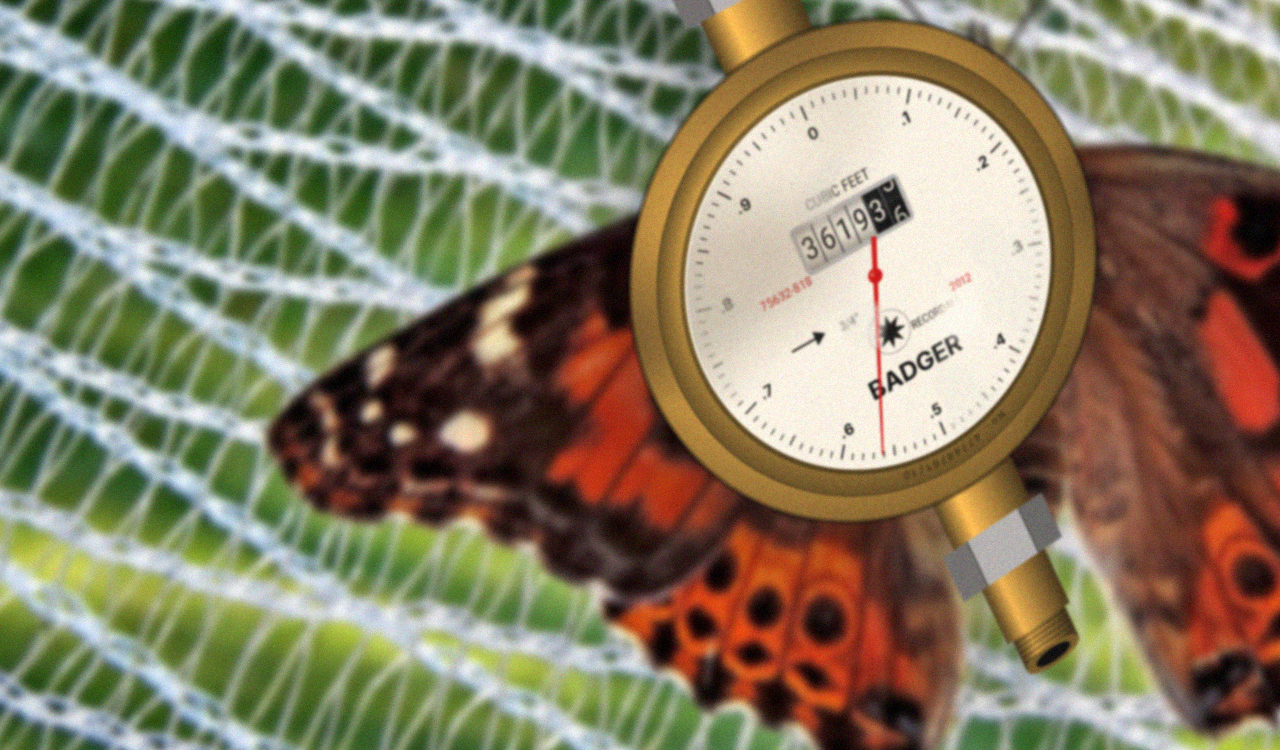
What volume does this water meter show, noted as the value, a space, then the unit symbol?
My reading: 361935.56 ft³
